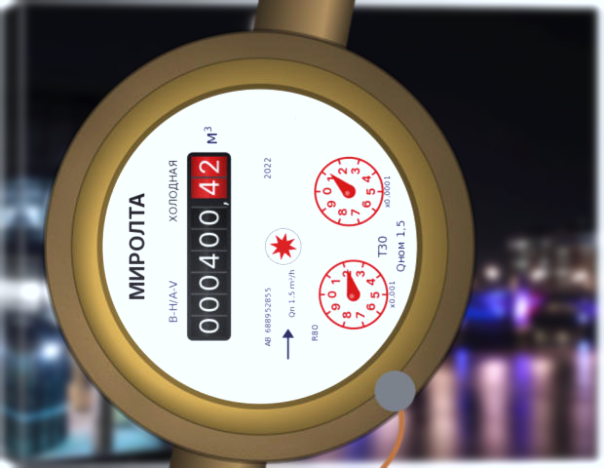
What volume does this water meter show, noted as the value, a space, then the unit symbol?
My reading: 400.4221 m³
